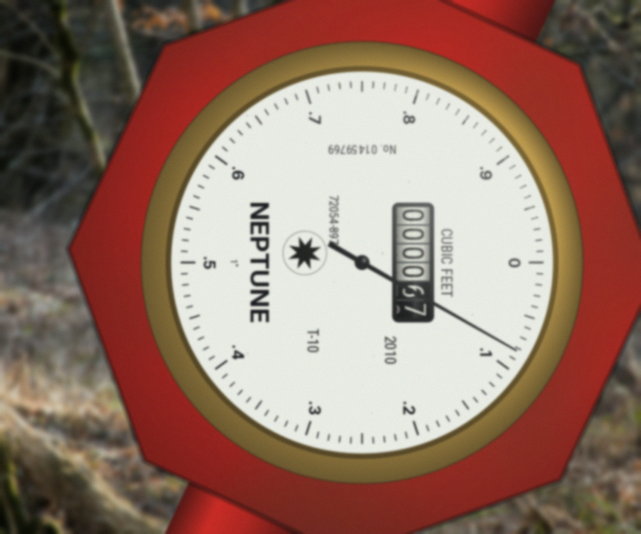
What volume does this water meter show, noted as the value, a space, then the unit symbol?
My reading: 67.08 ft³
